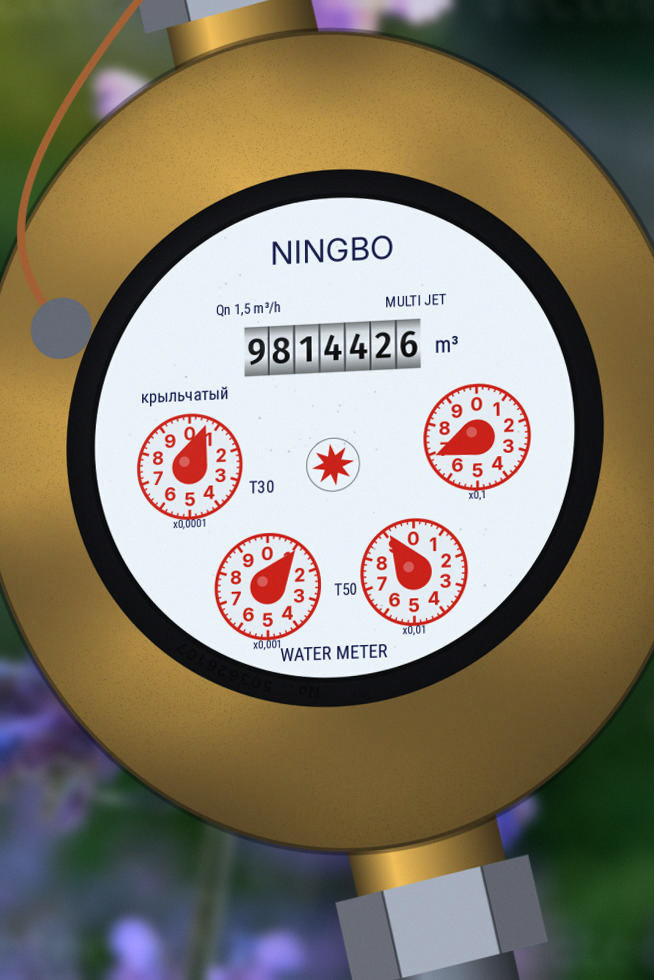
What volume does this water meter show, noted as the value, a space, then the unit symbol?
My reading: 9814426.6910 m³
